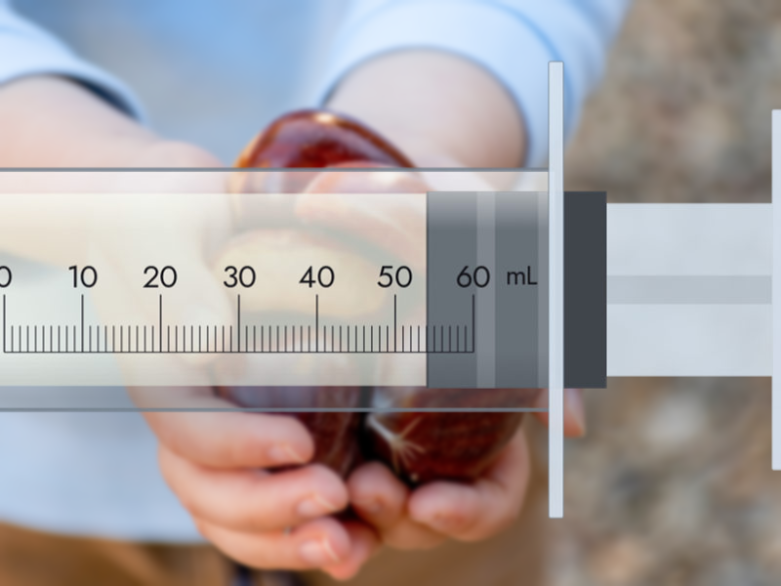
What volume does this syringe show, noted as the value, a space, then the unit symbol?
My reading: 54 mL
